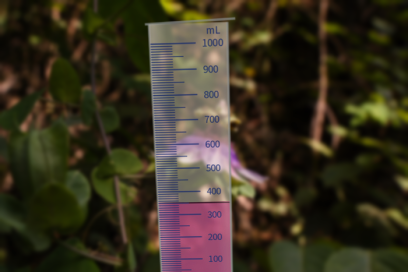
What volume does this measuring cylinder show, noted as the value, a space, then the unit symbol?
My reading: 350 mL
